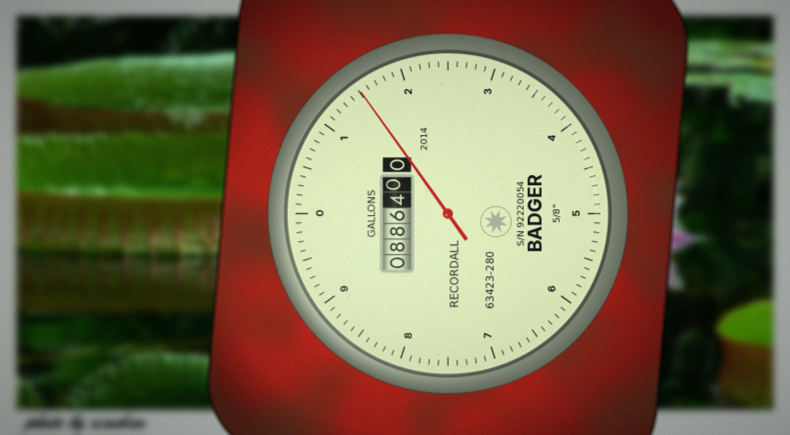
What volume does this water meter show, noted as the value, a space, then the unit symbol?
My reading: 886401.5 gal
